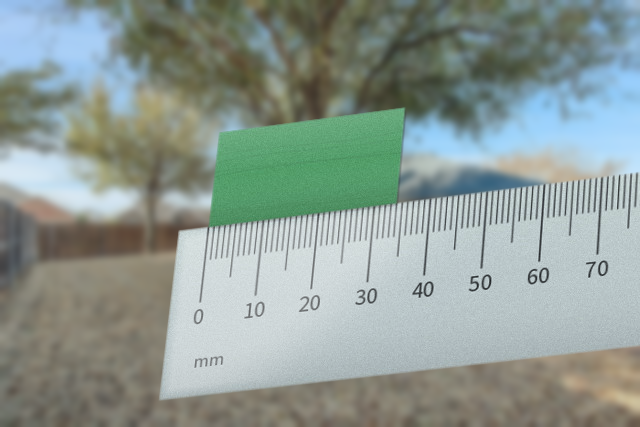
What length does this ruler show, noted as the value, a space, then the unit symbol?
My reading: 34 mm
